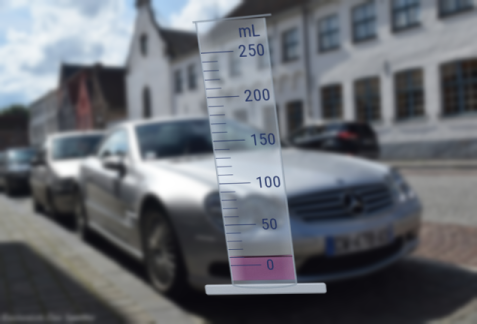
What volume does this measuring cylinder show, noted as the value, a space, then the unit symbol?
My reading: 10 mL
